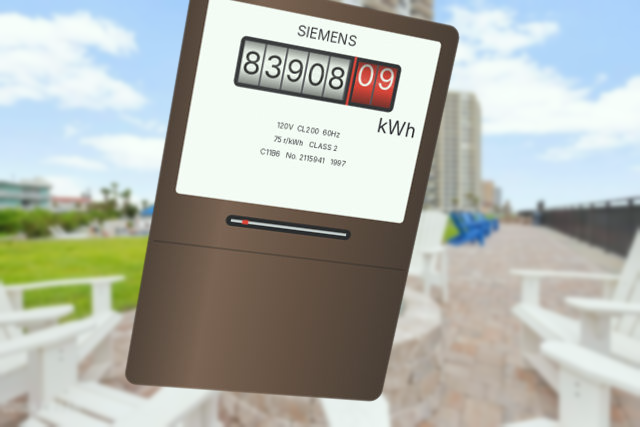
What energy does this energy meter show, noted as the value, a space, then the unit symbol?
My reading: 83908.09 kWh
